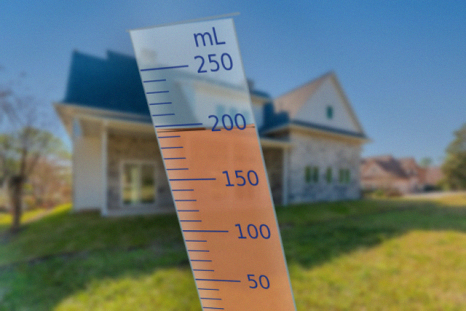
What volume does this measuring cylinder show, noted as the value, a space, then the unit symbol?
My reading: 195 mL
